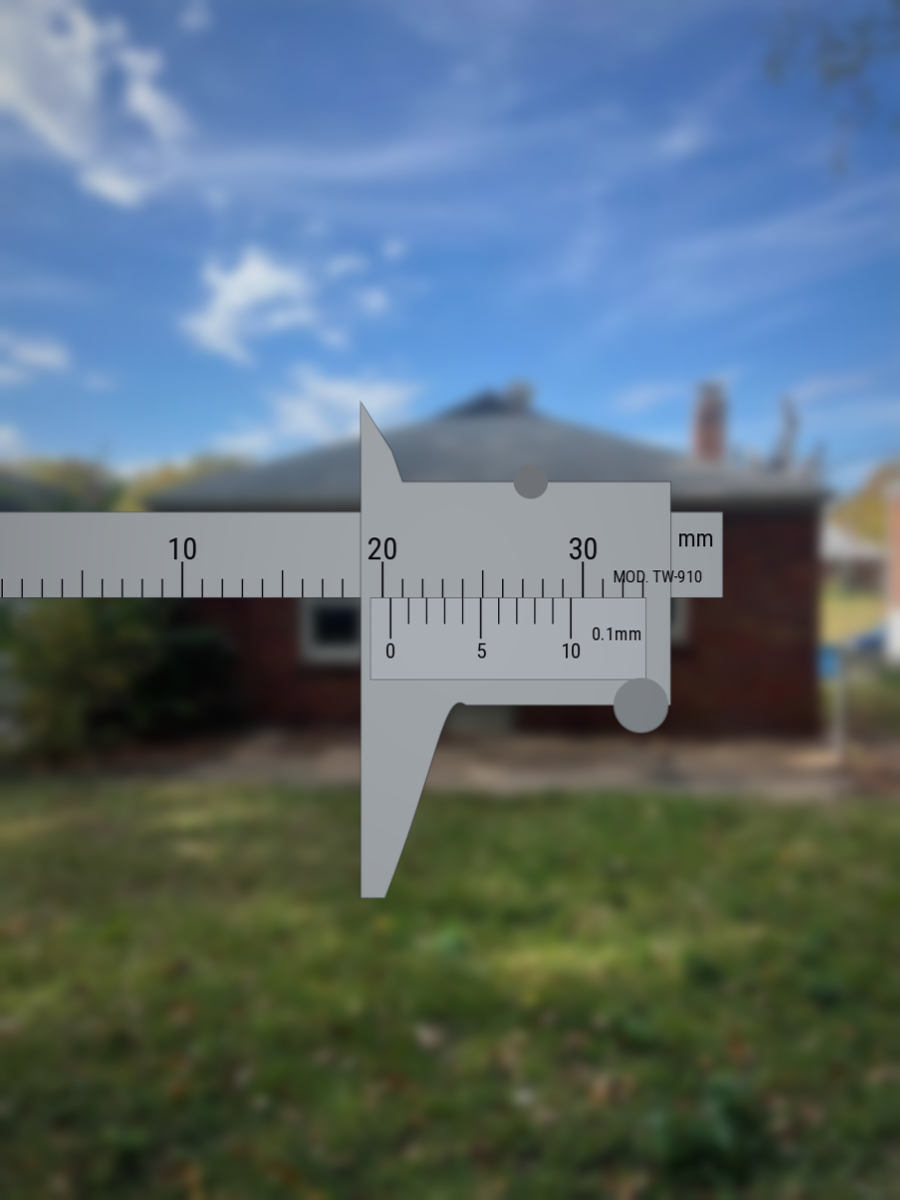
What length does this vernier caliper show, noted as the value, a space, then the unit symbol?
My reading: 20.4 mm
